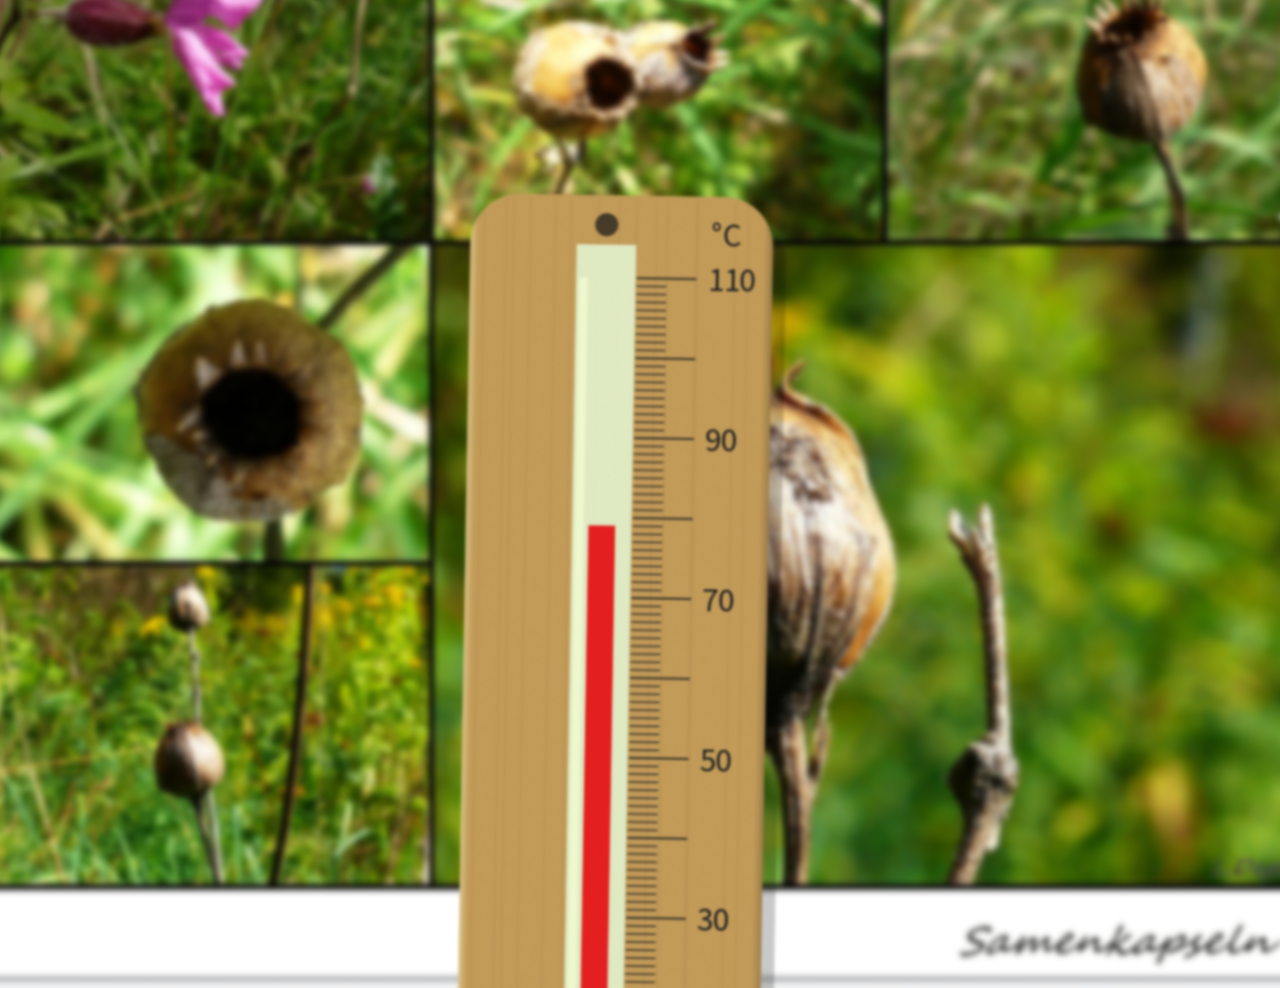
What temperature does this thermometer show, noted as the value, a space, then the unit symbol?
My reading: 79 °C
